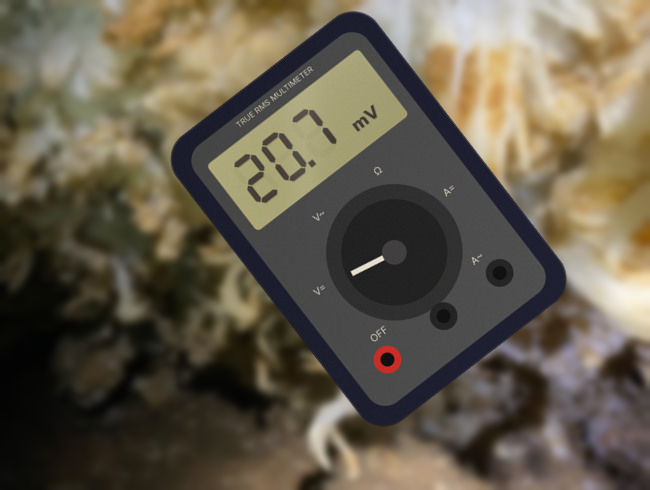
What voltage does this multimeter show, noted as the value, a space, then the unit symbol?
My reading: 20.7 mV
